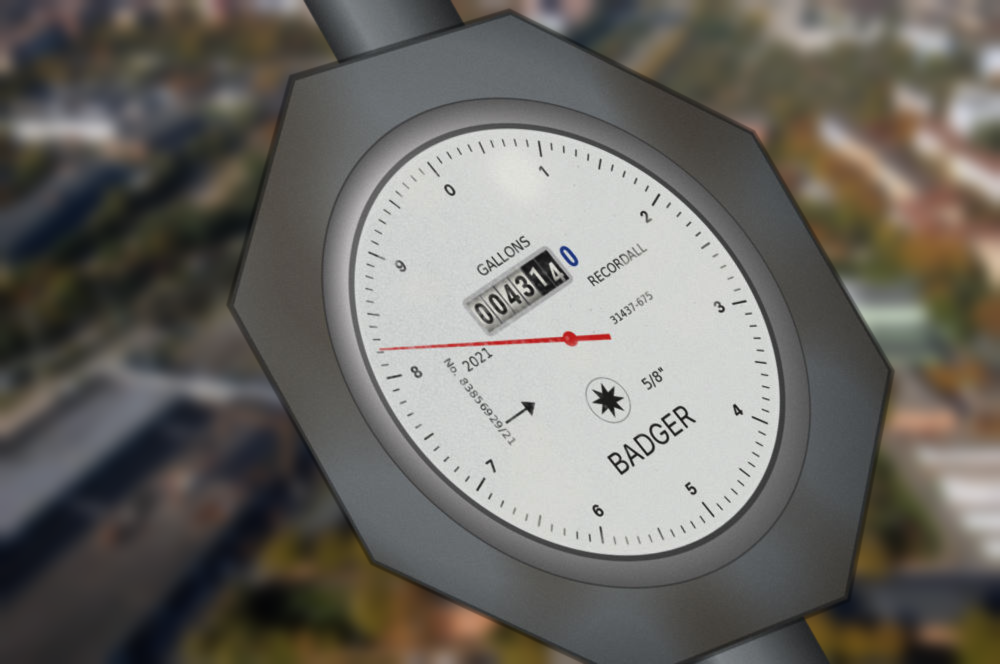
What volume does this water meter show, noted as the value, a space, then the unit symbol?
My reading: 43138.2 gal
